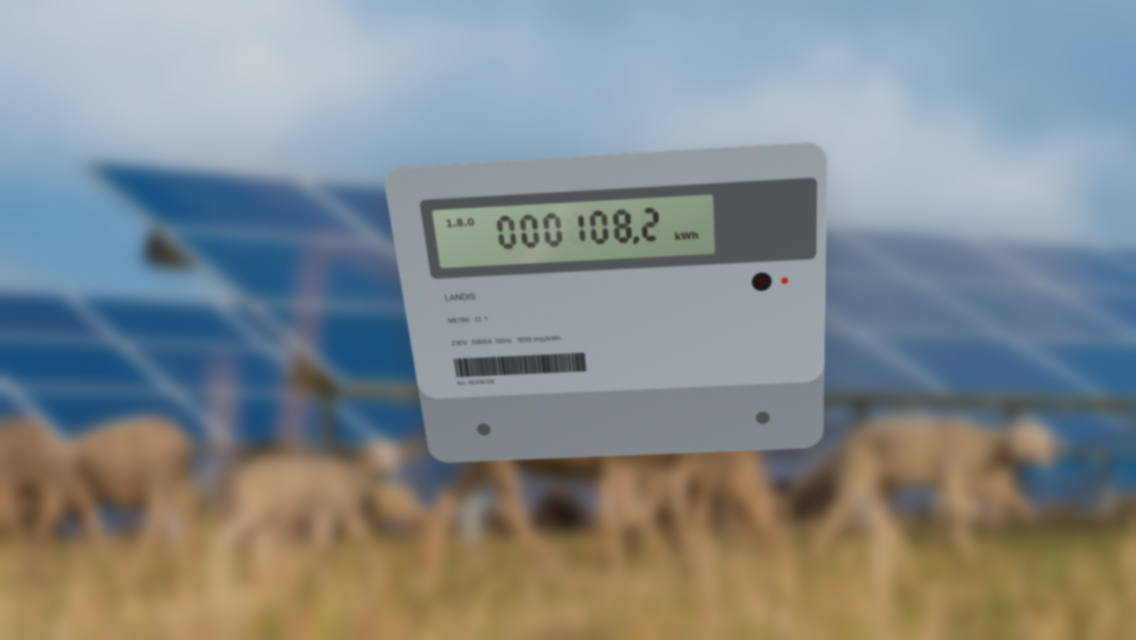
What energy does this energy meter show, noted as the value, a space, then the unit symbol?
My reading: 108.2 kWh
